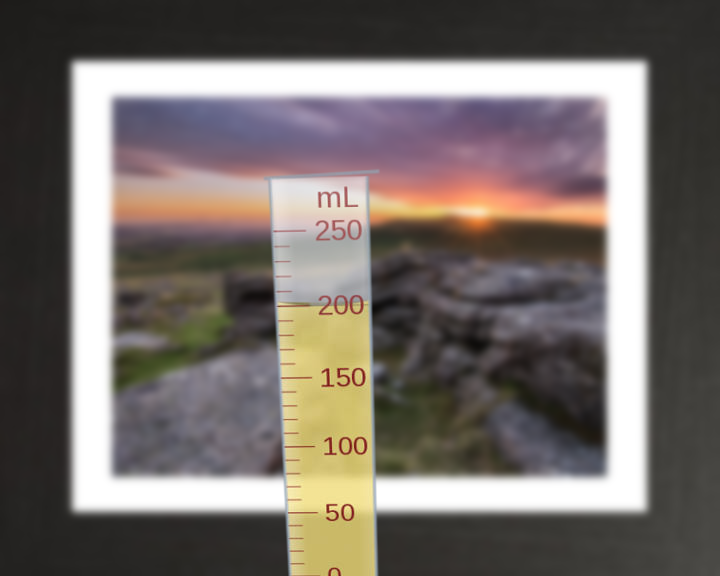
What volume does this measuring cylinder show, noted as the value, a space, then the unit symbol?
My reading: 200 mL
